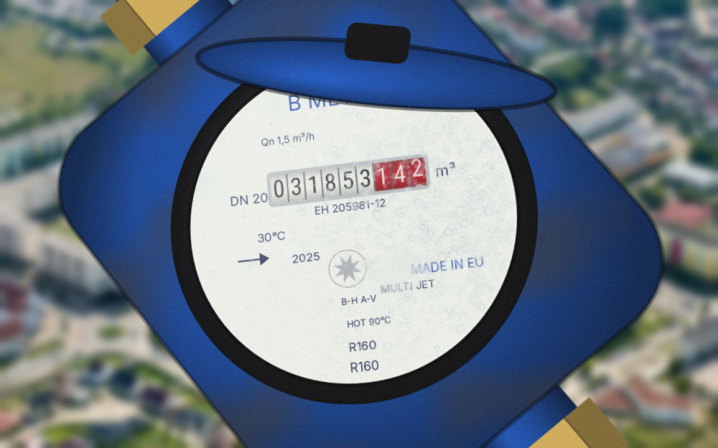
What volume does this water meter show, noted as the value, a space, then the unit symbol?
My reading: 31853.142 m³
